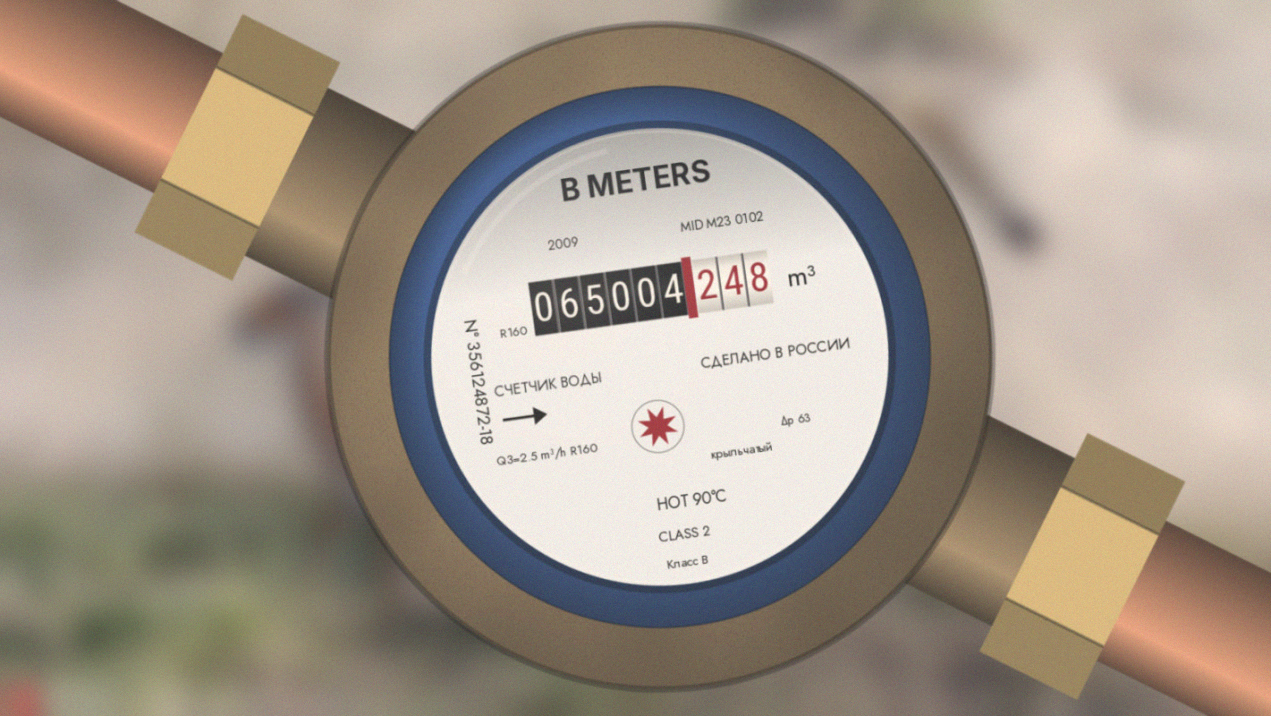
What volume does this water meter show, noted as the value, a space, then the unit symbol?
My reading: 65004.248 m³
